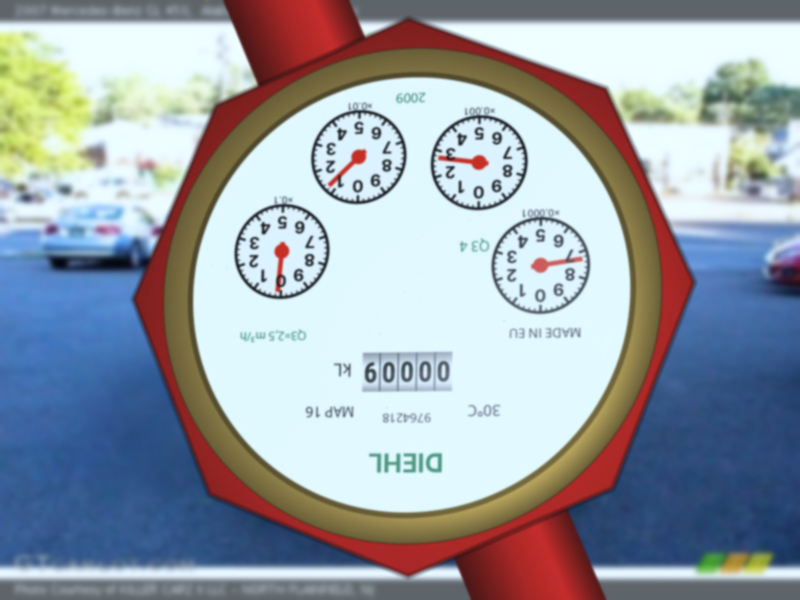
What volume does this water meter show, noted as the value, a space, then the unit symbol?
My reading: 9.0127 kL
